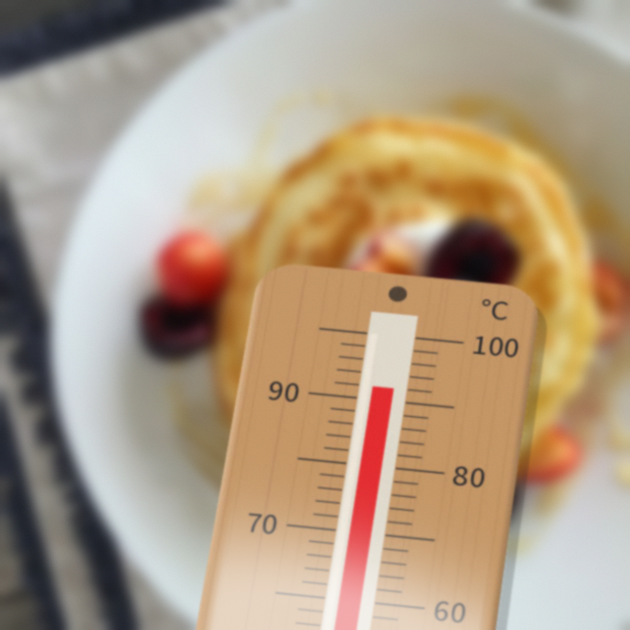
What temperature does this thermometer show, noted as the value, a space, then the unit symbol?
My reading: 92 °C
